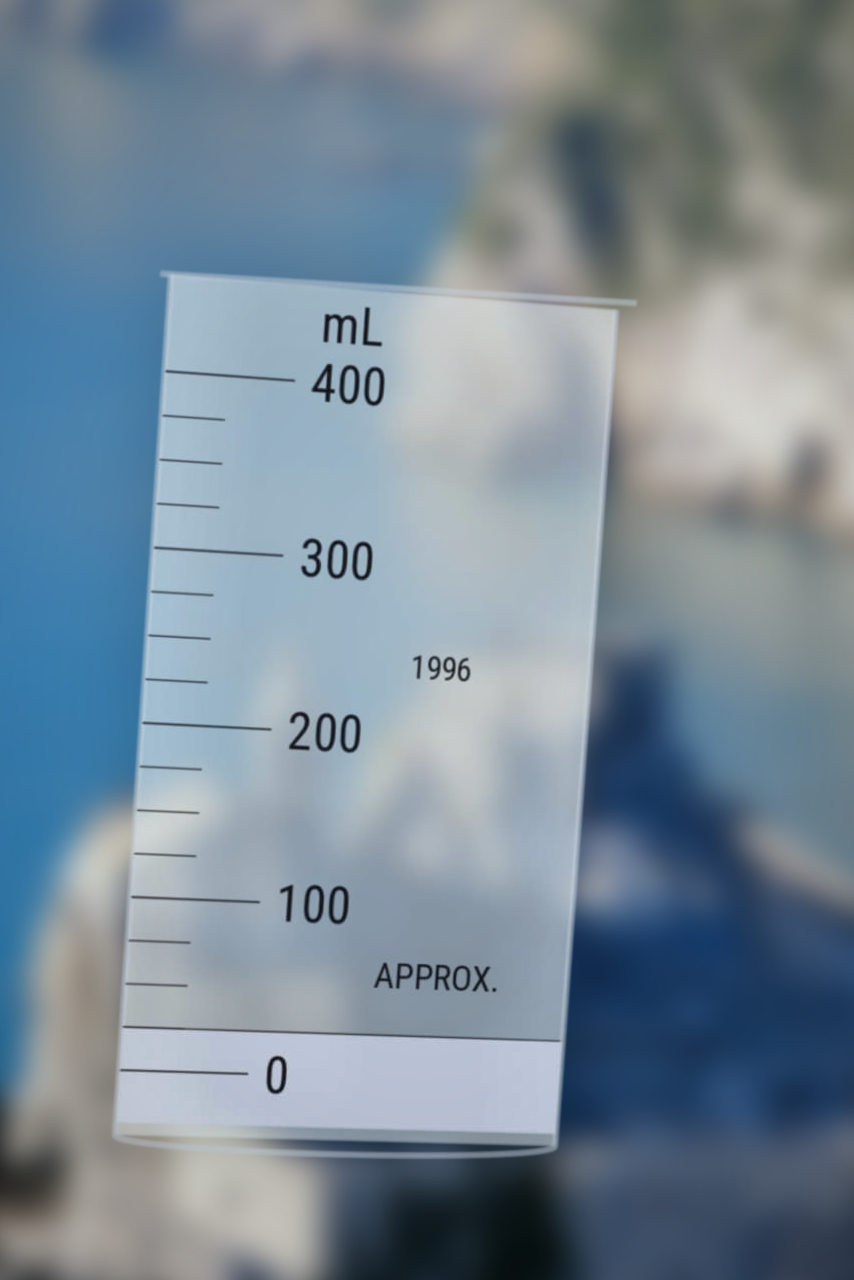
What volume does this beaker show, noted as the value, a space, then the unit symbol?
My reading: 25 mL
